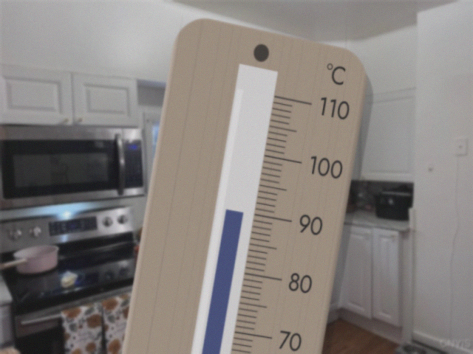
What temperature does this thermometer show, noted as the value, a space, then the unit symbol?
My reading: 90 °C
